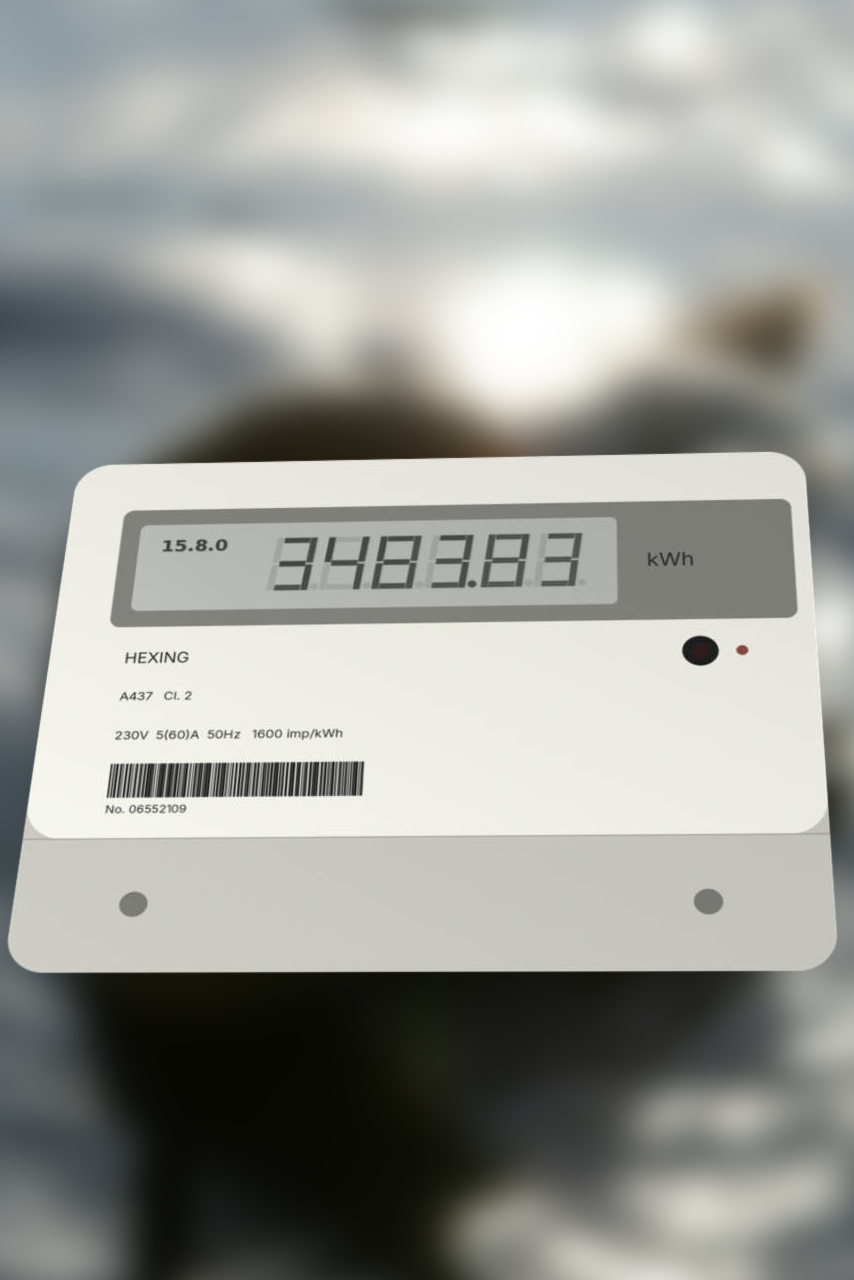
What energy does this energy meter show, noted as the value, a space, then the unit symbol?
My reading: 3483.83 kWh
